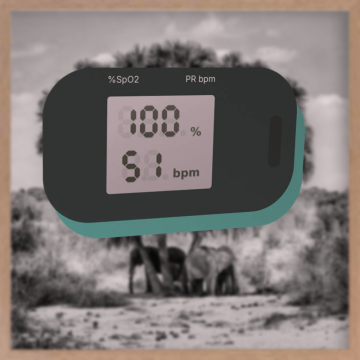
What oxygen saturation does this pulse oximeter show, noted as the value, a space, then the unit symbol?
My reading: 100 %
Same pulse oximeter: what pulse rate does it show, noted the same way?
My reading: 51 bpm
